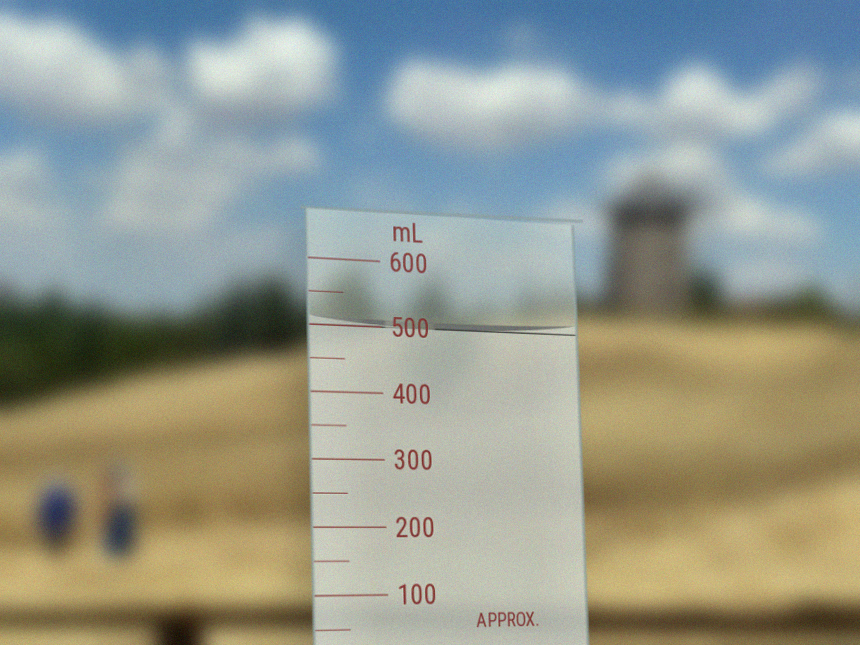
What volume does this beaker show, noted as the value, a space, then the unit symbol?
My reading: 500 mL
